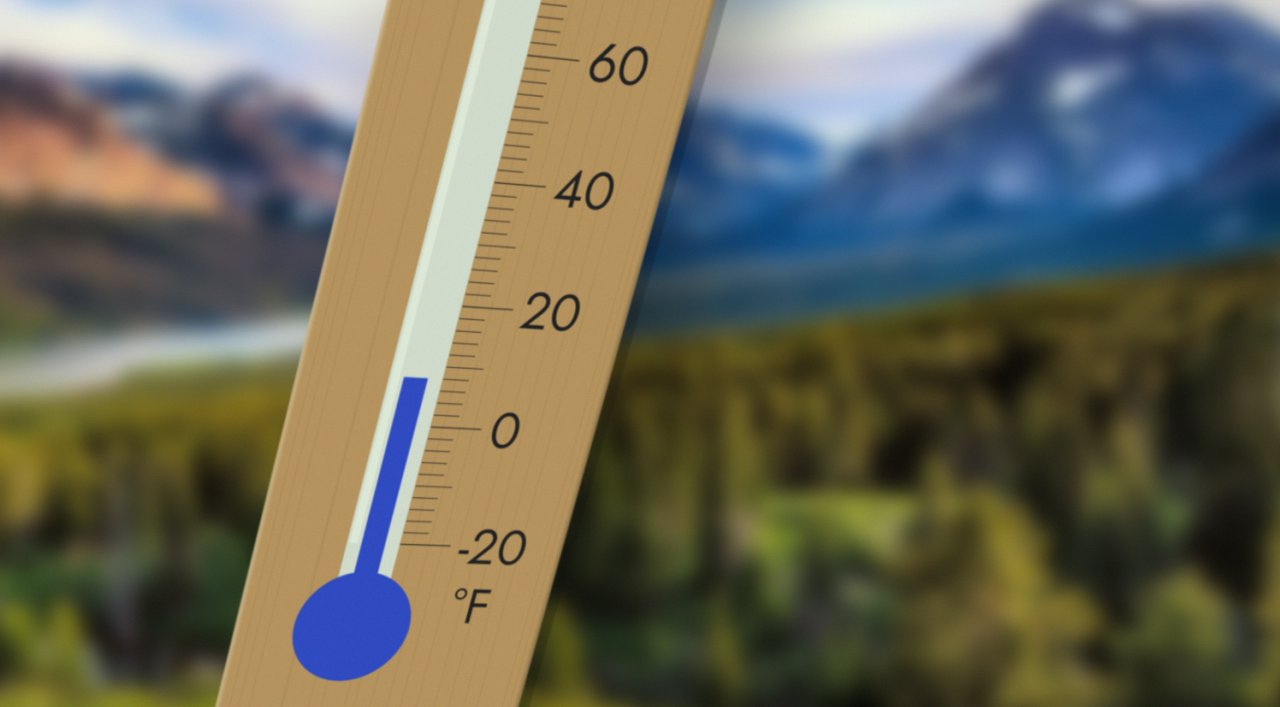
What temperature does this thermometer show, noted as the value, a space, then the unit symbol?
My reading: 8 °F
